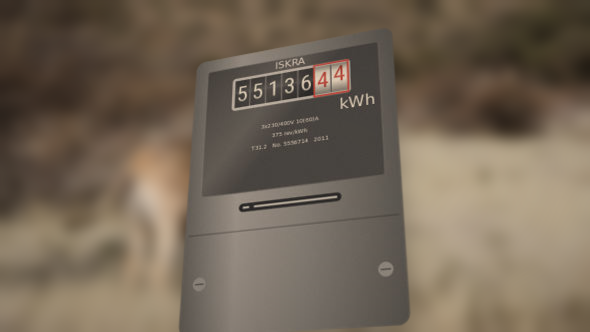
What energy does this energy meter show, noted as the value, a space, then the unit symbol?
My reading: 55136.44 kWh
